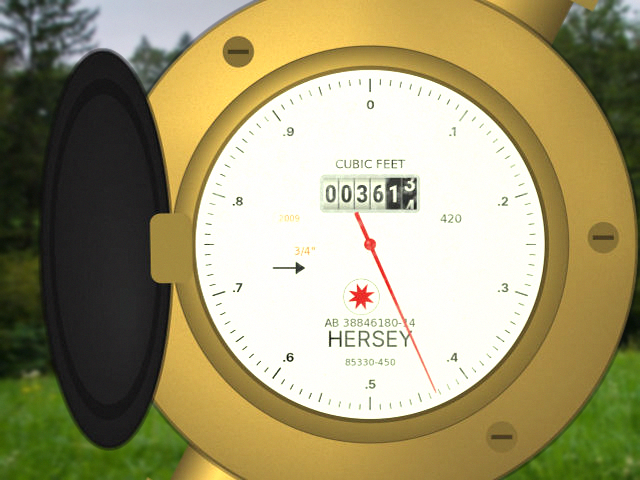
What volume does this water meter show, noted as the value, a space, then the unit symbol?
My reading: 3613.43 ft³
